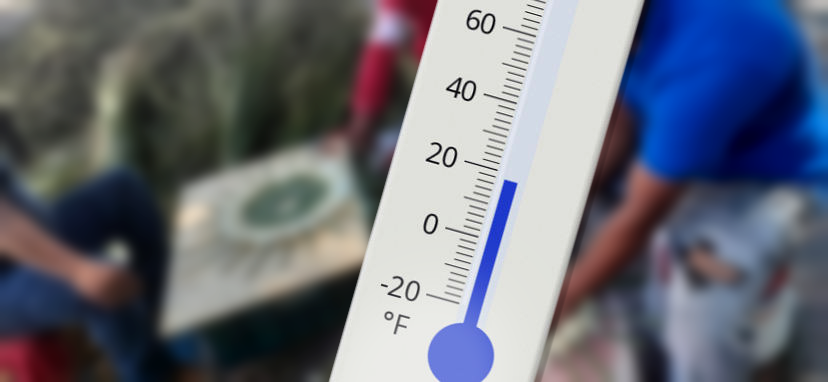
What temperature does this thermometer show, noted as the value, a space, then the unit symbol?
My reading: 18 °F
